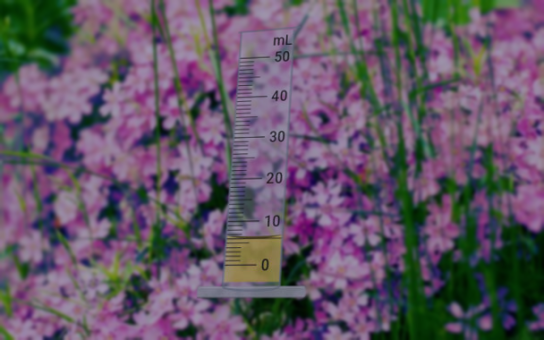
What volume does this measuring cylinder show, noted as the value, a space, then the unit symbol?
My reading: 6 mL
